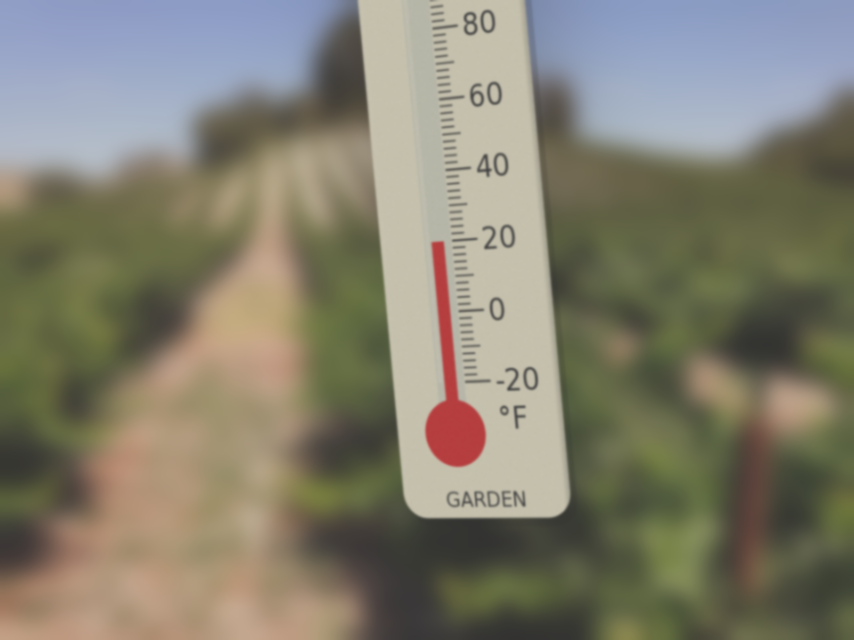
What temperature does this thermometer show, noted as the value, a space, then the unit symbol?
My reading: 20 °F
